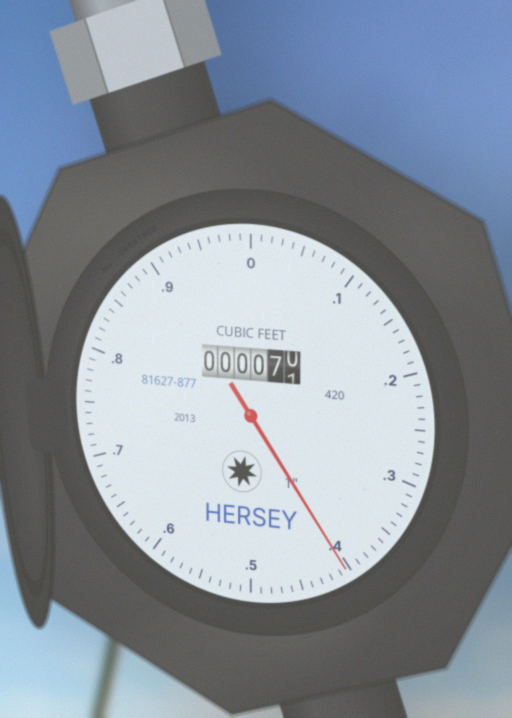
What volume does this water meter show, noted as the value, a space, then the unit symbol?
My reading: 70.40 ft³
